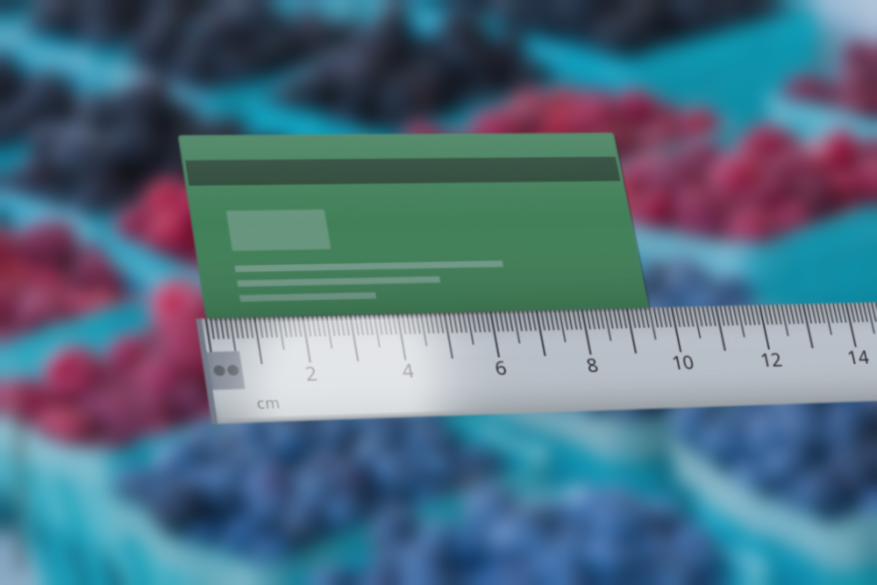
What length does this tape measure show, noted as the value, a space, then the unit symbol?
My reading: 9.5 cm
